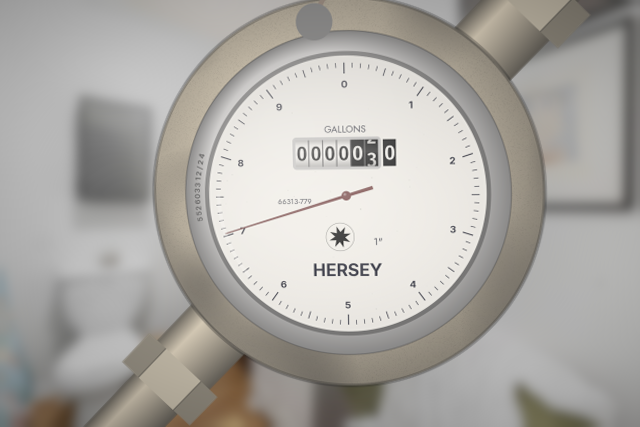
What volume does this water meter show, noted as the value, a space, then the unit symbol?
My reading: 27.0 gal
